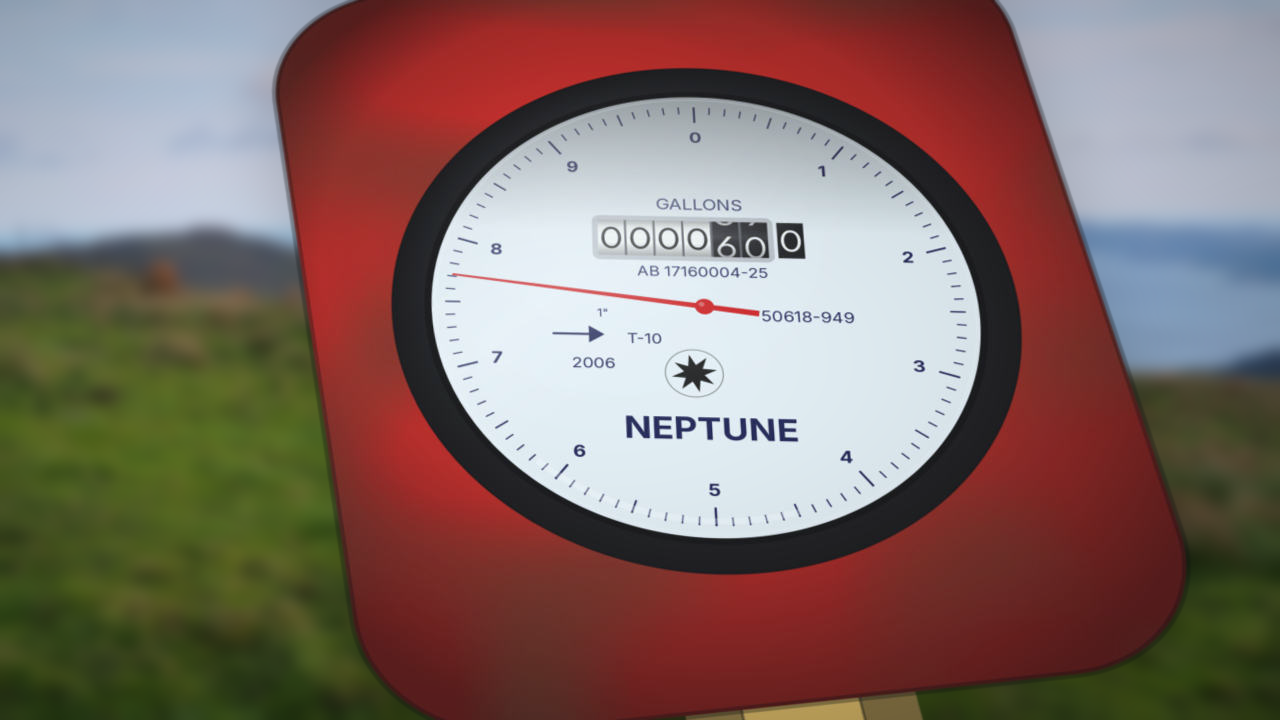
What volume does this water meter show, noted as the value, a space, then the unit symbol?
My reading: 597.7 gal
